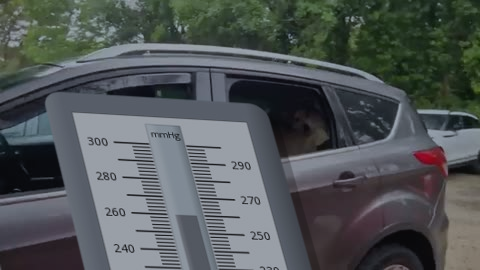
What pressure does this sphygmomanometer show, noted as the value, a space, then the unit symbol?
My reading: 260 mmHg
